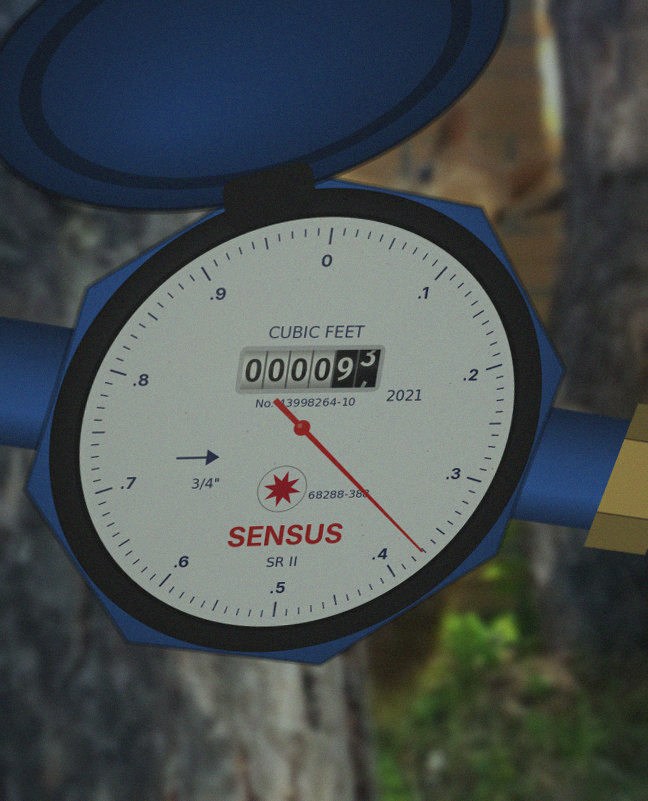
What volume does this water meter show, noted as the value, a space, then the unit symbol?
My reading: 93.37 ft³
